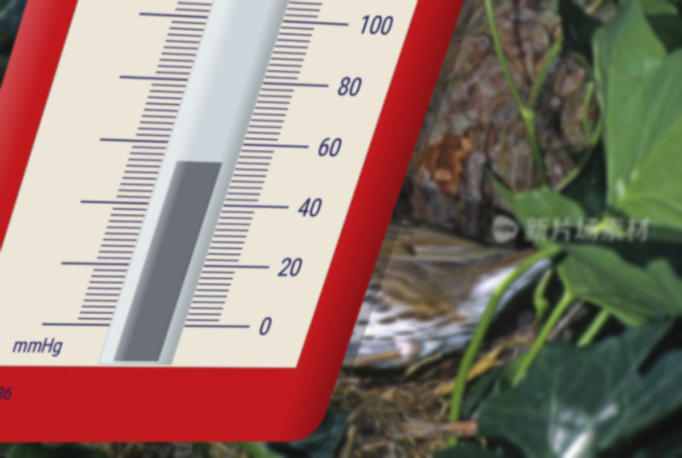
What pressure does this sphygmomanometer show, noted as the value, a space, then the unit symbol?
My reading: 54 mmHg
